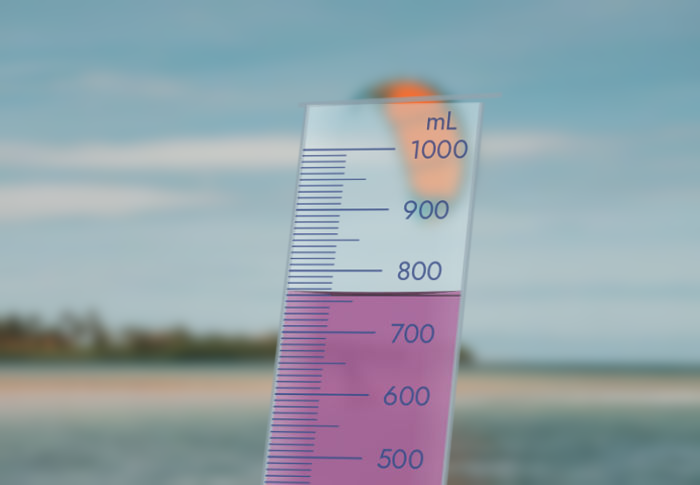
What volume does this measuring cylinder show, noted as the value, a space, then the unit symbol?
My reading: 760 mL
